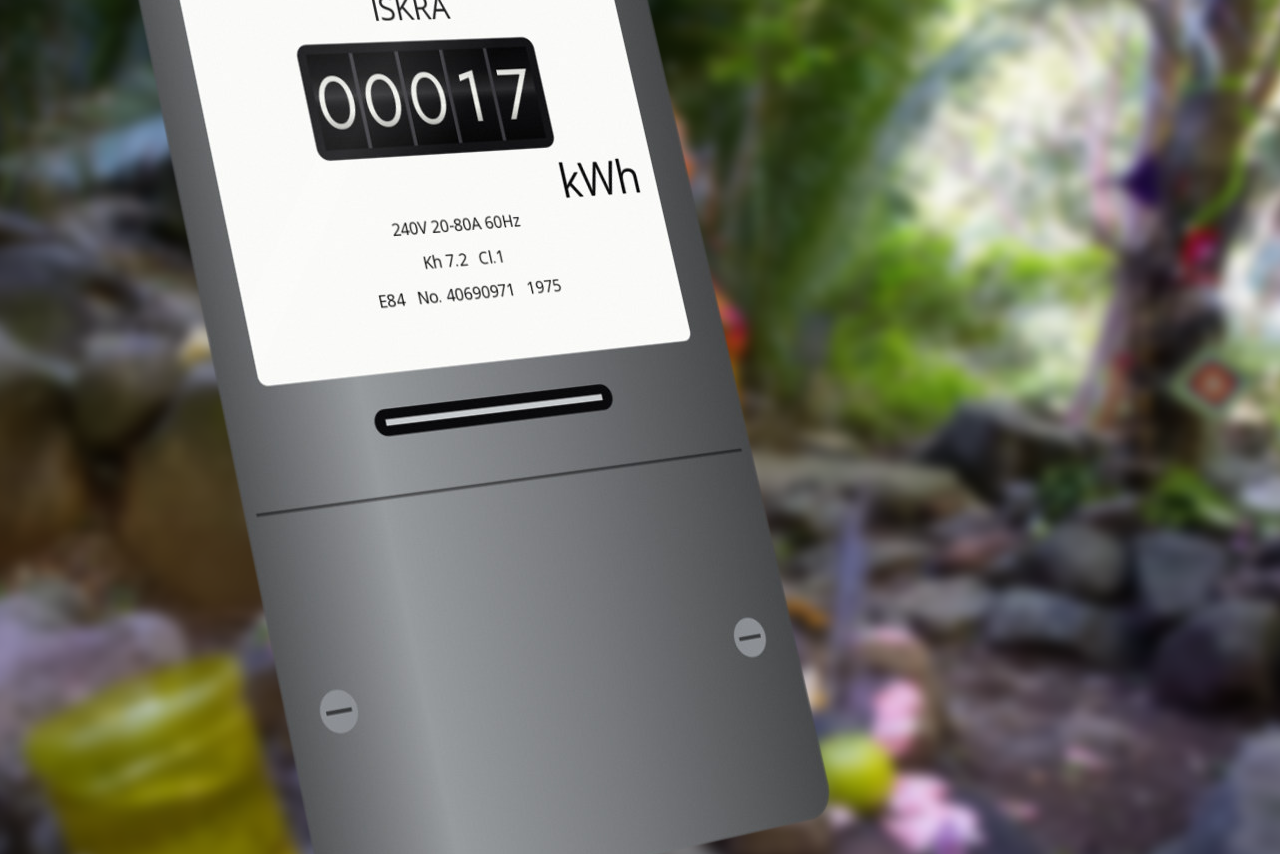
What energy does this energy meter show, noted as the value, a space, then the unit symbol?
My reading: 17 kWh
